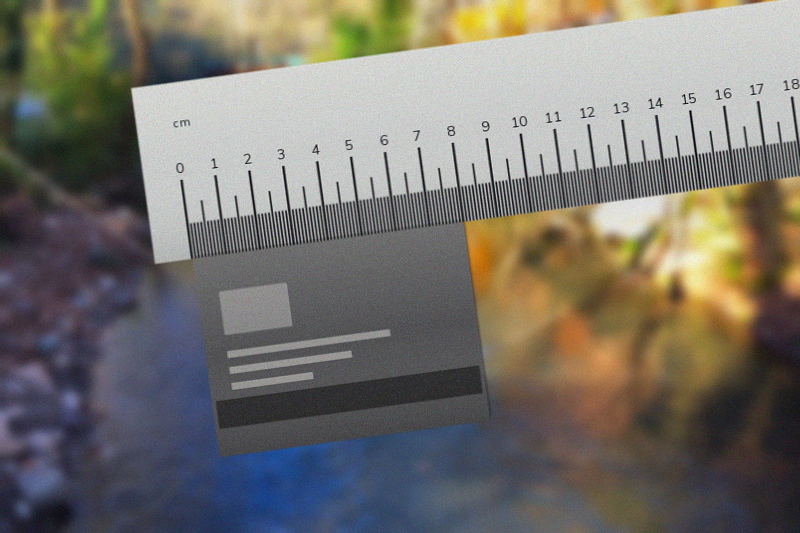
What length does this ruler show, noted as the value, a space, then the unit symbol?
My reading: 8 cm
